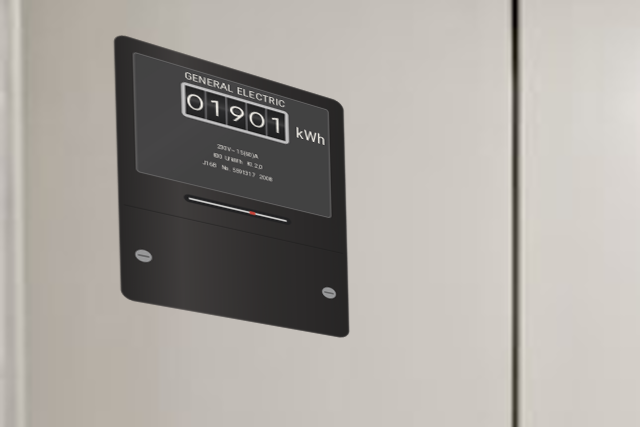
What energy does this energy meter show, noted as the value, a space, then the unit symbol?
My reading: 1901 kWh
